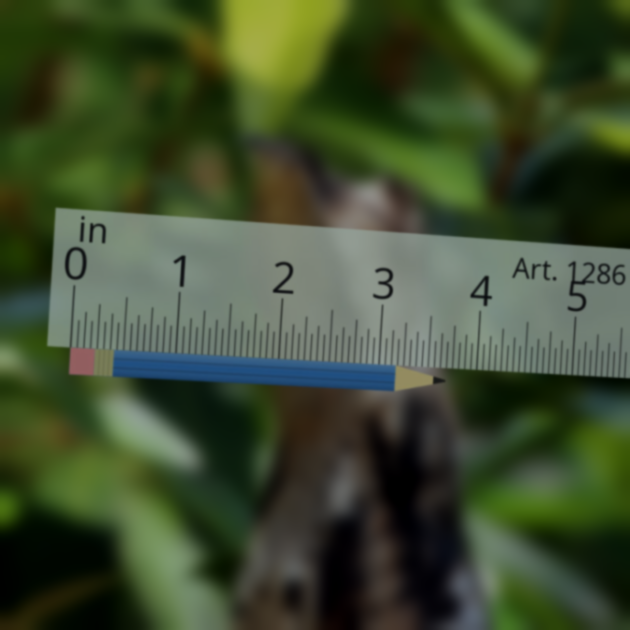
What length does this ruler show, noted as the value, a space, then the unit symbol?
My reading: 3.6875 in
